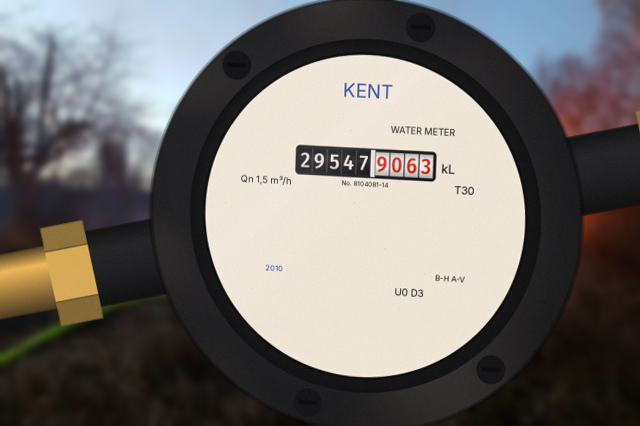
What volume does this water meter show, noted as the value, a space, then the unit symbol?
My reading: 29547.9063 kL
